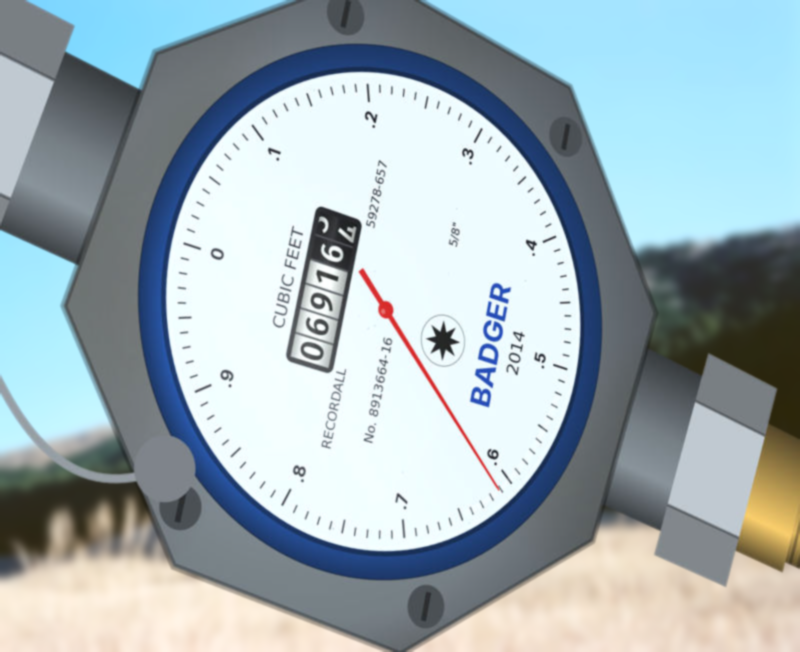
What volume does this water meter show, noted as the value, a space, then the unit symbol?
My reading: 69163.61 ft³
